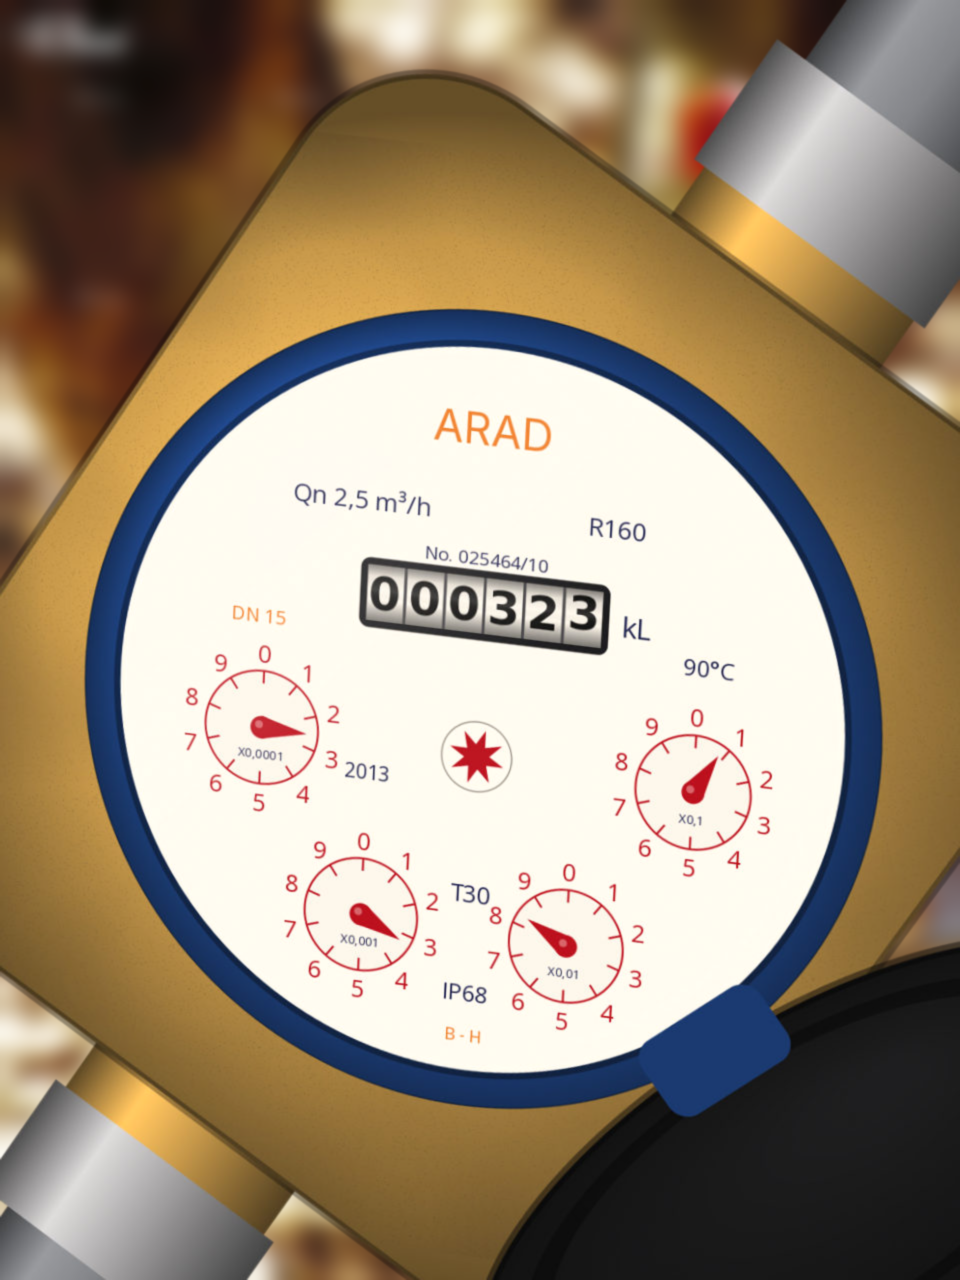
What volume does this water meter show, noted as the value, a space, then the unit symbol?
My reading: 323.0832 kL
